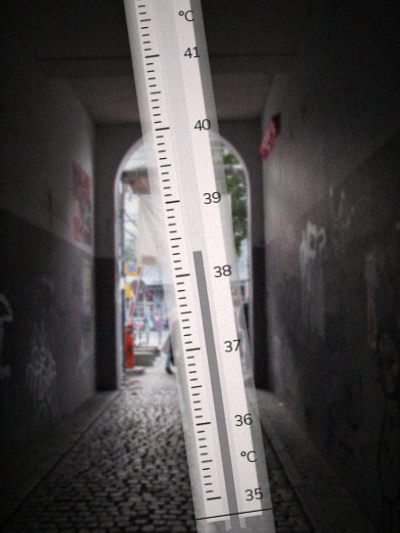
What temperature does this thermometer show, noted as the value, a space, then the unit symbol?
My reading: 38.3 °C
